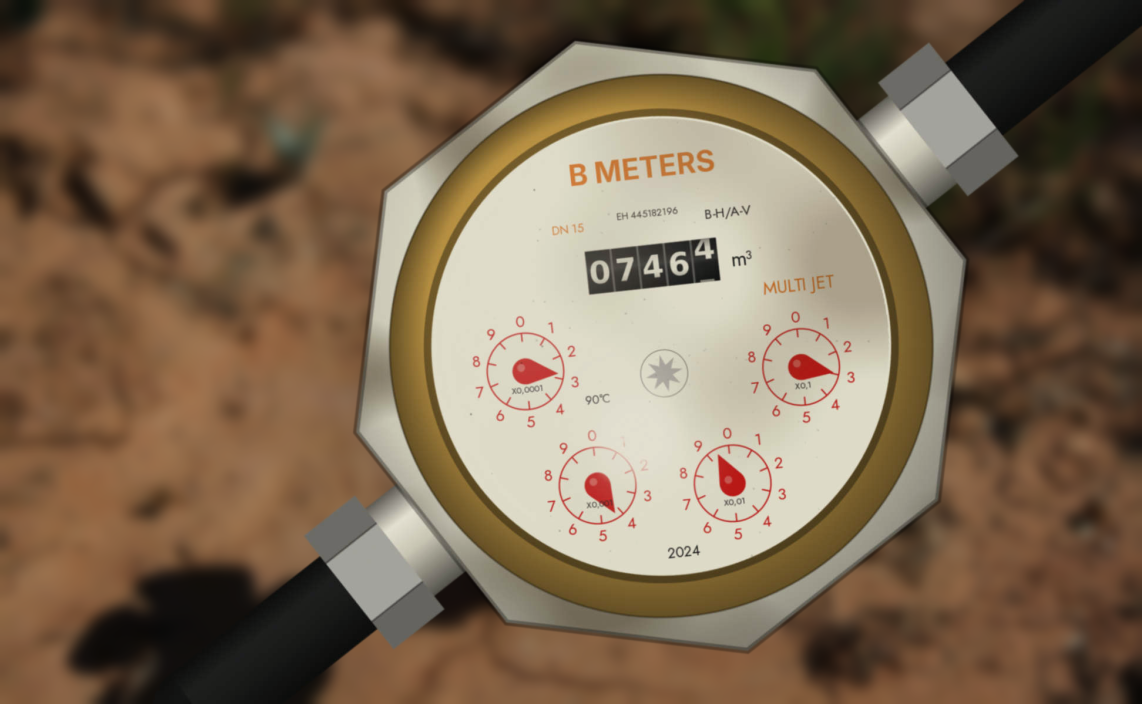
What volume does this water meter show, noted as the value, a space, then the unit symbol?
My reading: 7464.2942 m³
